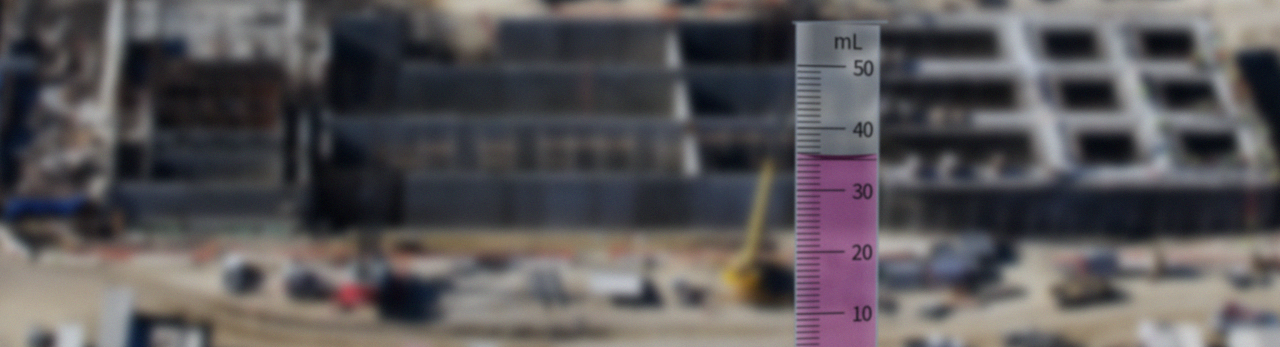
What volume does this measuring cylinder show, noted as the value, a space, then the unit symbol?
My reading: 35 mL
